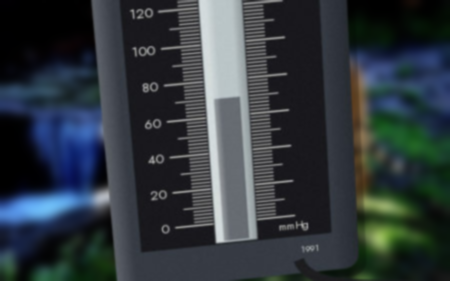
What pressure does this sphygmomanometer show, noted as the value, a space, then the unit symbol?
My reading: 70 mmHg
